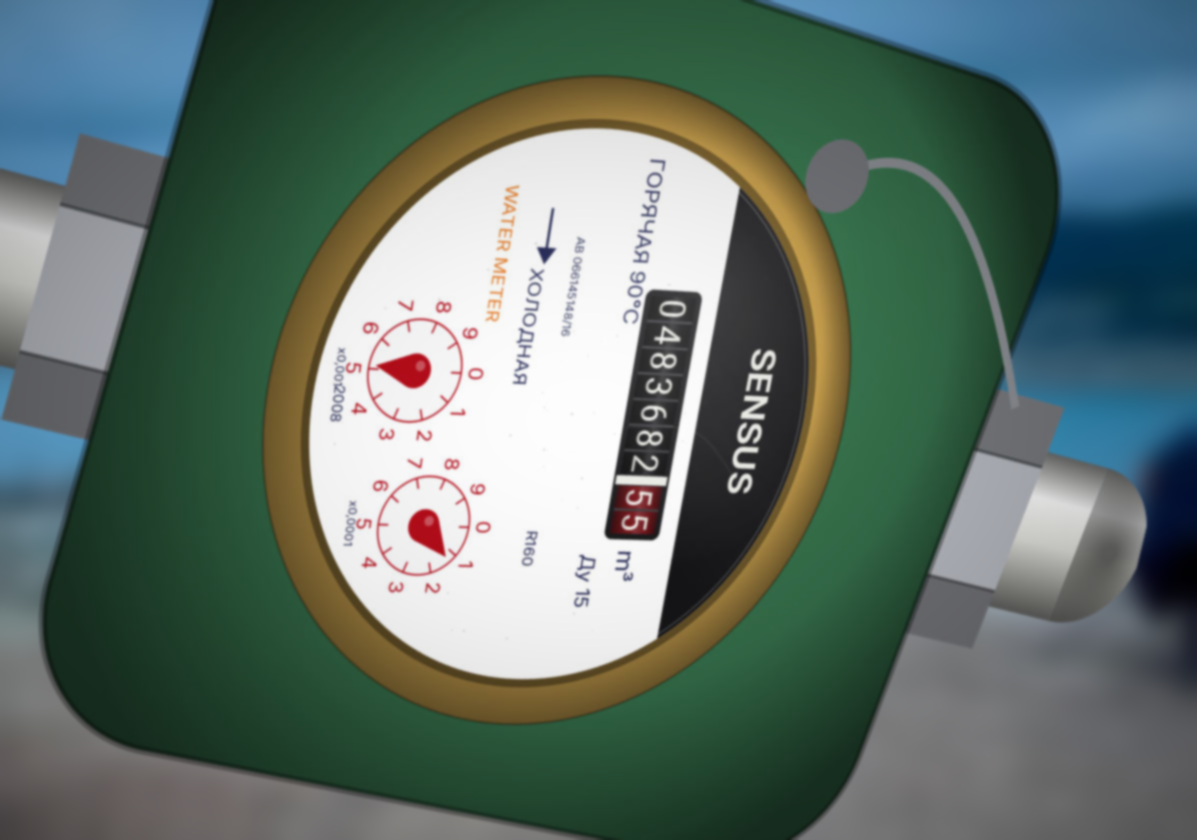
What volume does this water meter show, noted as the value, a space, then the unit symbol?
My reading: 483682.5551 m³
